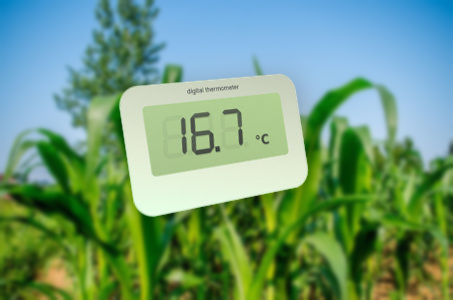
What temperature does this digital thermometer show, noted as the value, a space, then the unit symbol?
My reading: 16.7 °C
